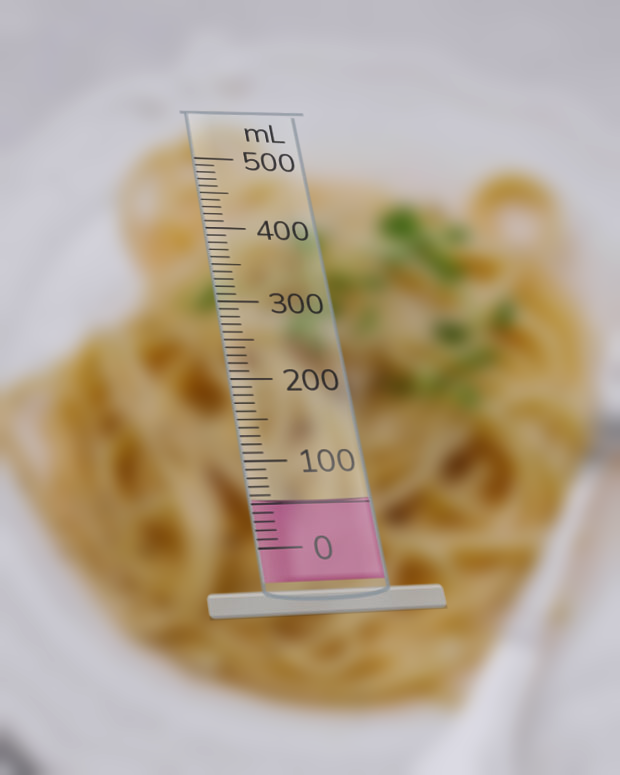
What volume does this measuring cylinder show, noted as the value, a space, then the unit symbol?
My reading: 50 mL
